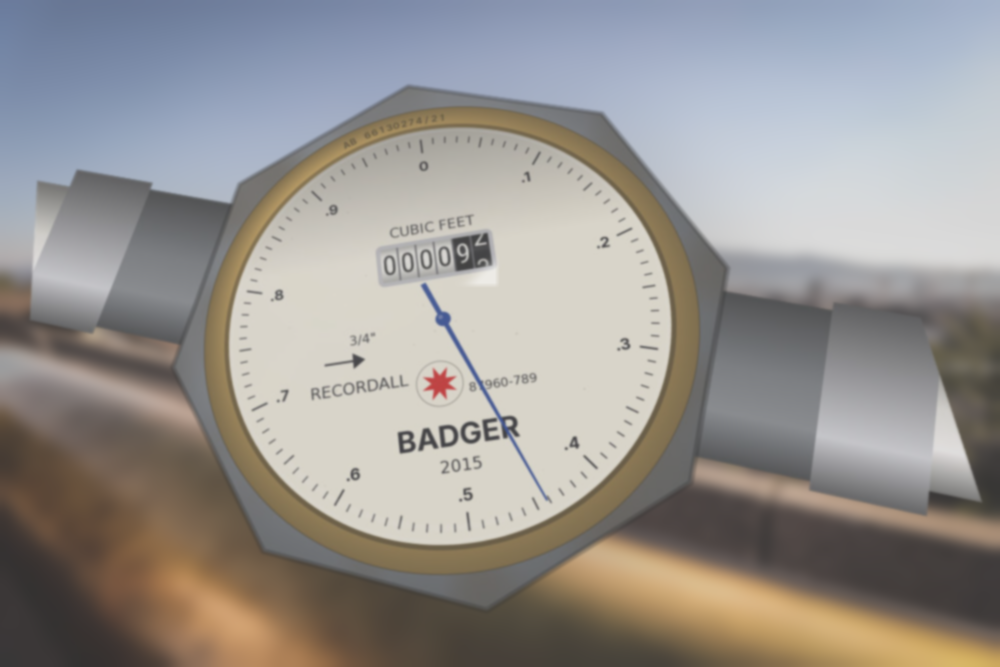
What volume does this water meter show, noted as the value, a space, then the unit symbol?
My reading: 92.44 ft³
